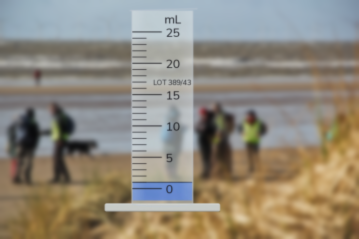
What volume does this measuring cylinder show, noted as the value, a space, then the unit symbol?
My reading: 1 mL
